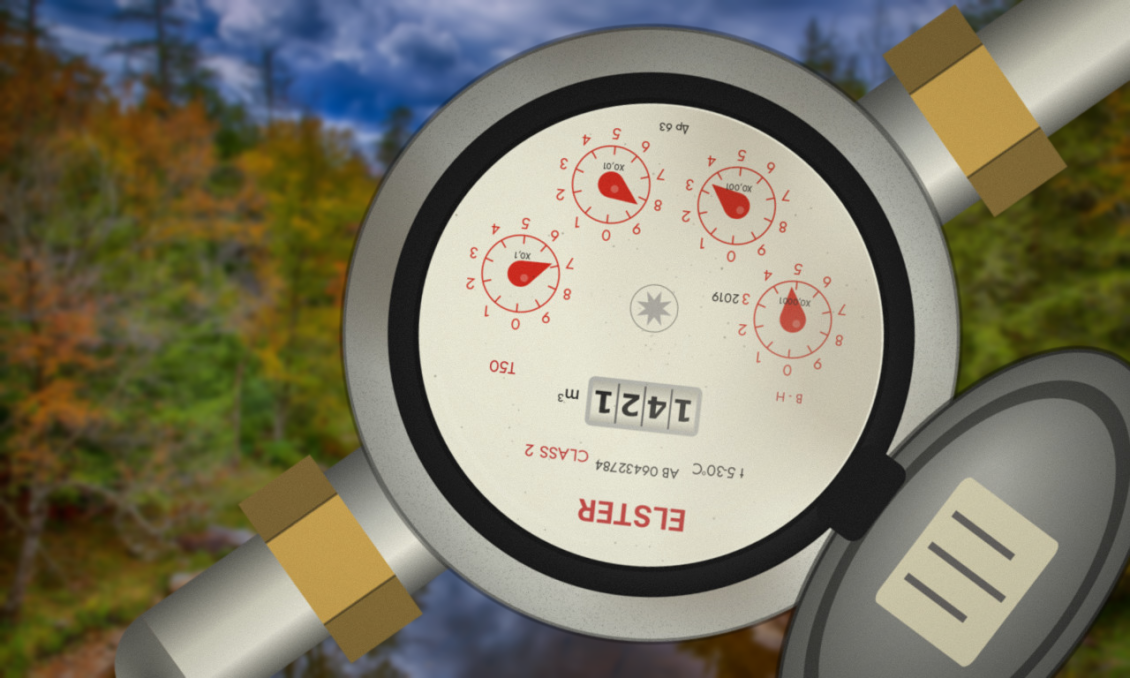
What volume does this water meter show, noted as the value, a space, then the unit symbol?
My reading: 1421.6834 m³
